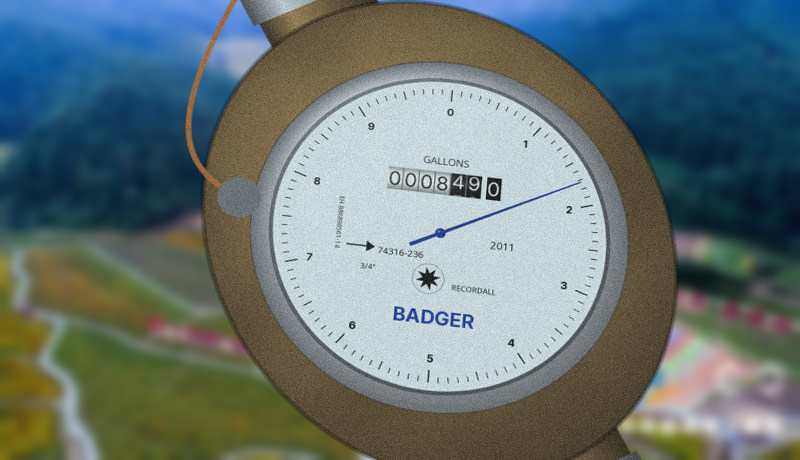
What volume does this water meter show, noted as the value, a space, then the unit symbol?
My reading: 8491.7 gal
